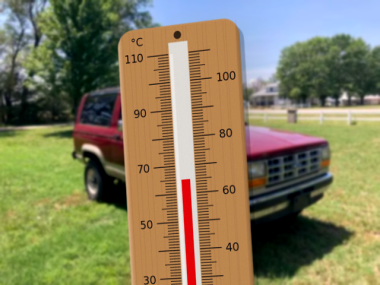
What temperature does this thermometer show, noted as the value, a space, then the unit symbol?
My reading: 65 °C
